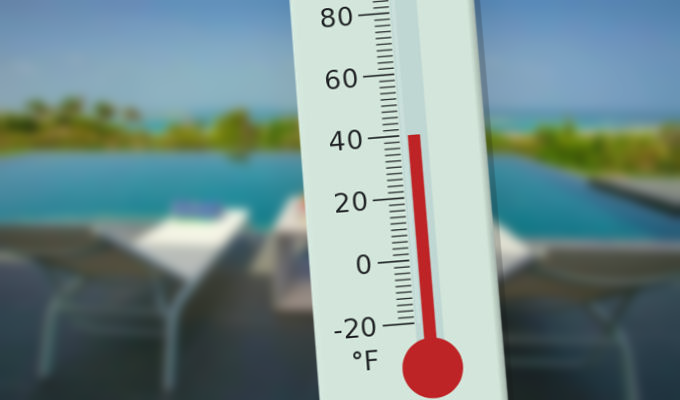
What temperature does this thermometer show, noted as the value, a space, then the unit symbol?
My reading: 40 °F
